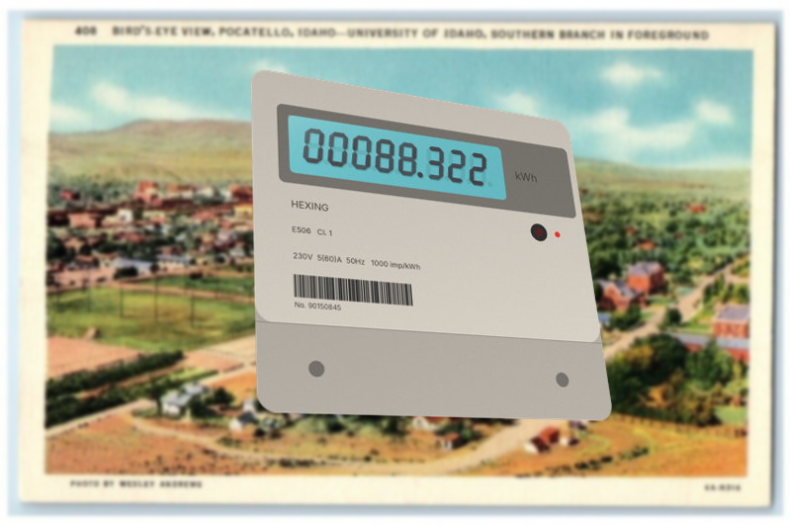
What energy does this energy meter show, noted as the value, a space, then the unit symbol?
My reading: 88.322 kWh
